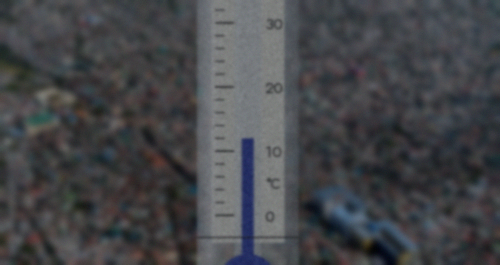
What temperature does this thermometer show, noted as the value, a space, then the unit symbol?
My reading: 12 °C
